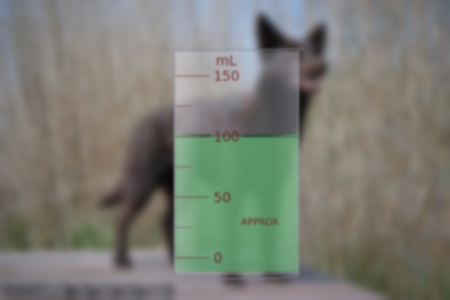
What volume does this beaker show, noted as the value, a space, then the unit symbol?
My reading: 100 mL
